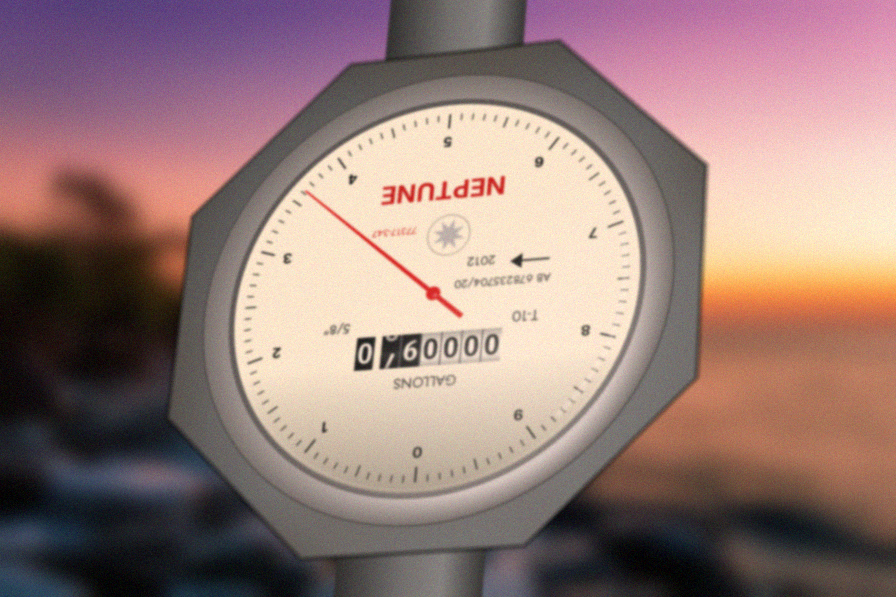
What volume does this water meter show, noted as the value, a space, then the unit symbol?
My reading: 973.6 gal
